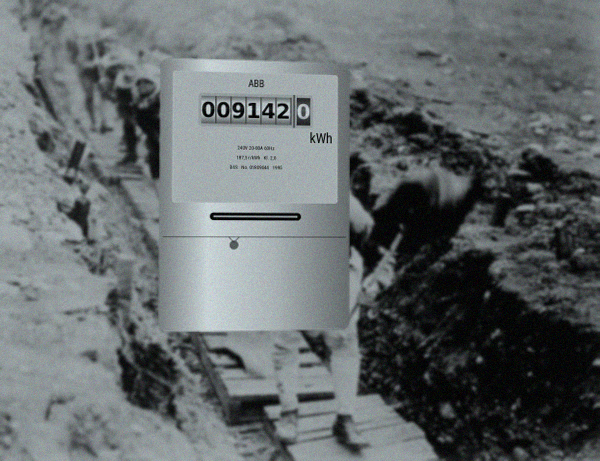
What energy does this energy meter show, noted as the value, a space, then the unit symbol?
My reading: 9142.0 kWh
